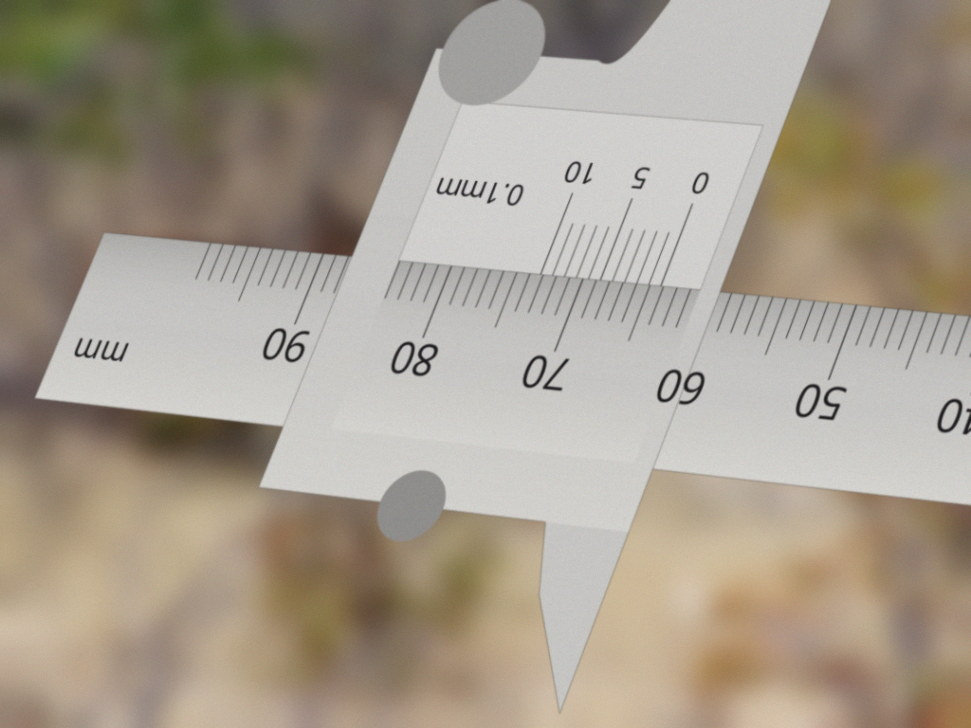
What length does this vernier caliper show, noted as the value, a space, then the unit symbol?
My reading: 64.2 mm
